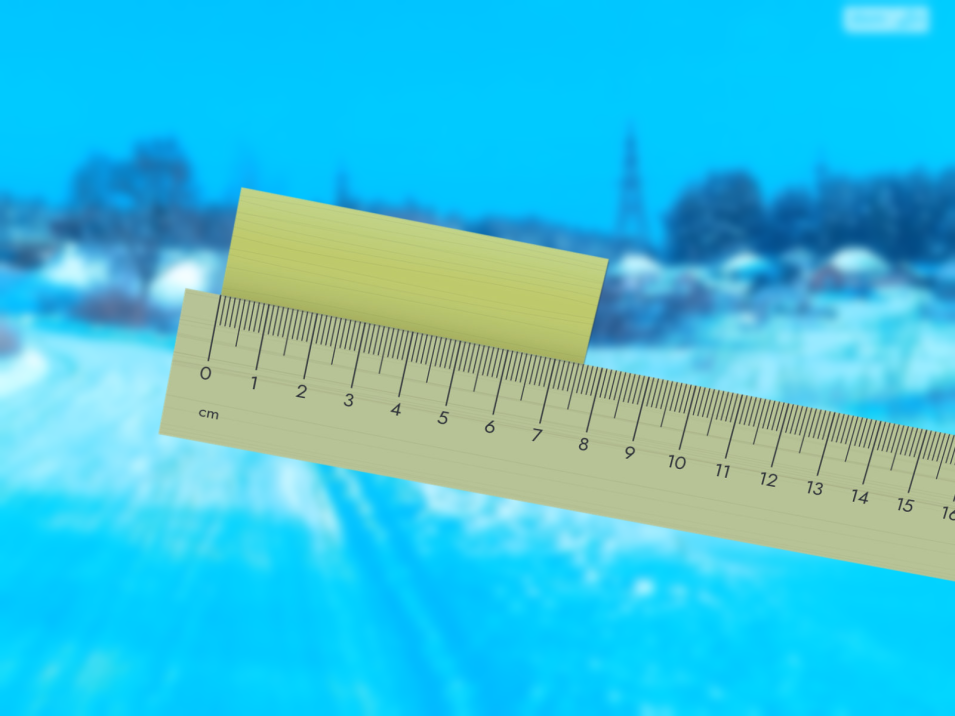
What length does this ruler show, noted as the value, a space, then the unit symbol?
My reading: 7.6 cm
